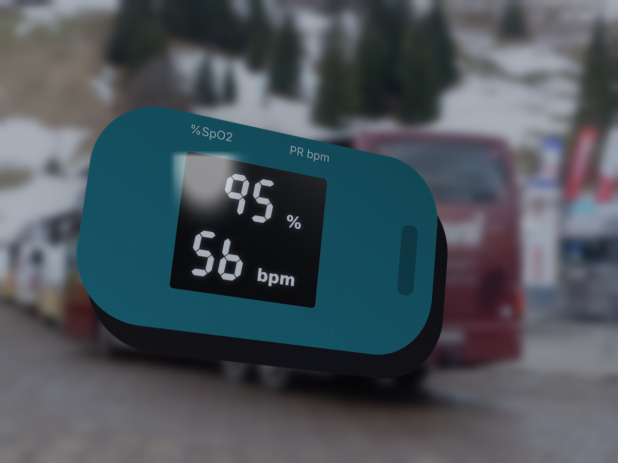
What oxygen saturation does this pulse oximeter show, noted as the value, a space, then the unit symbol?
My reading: 95 %
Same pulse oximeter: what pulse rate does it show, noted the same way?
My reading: 56 bpm
